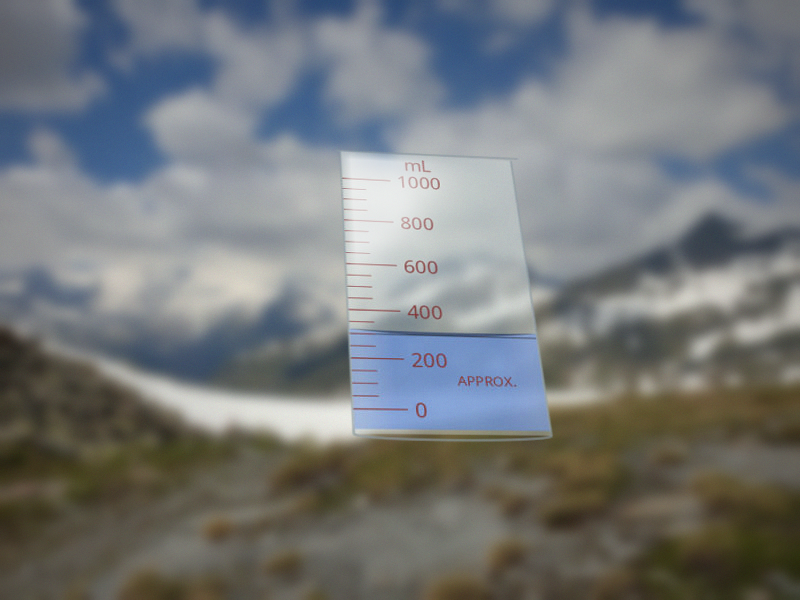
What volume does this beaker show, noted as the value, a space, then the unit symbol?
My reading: 300 mL
